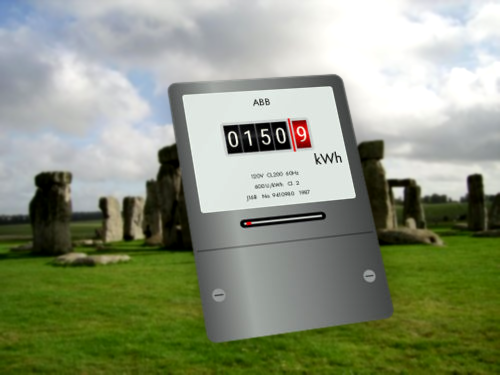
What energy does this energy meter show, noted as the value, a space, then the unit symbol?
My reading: 150.9 kWh
